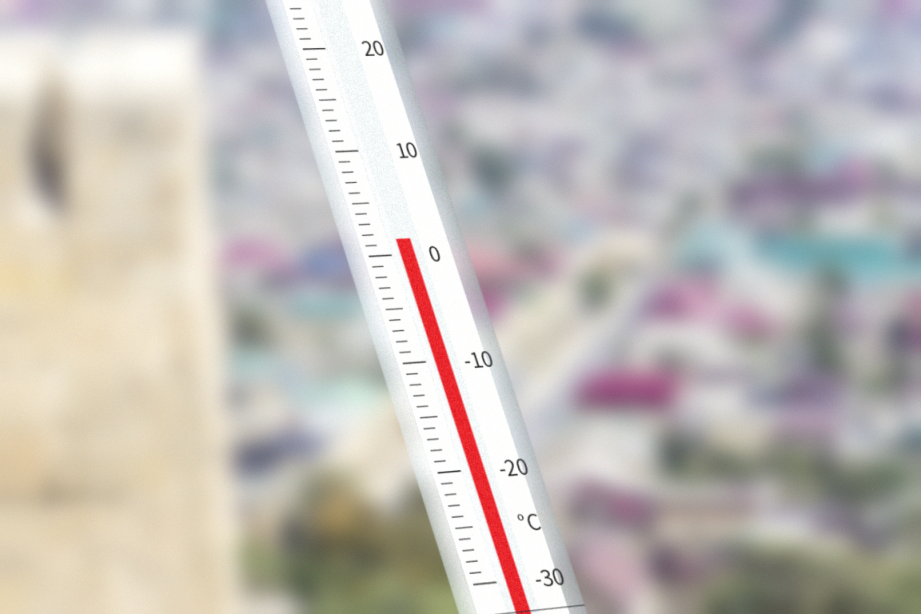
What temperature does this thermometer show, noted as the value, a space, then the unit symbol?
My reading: 1.5 °C
